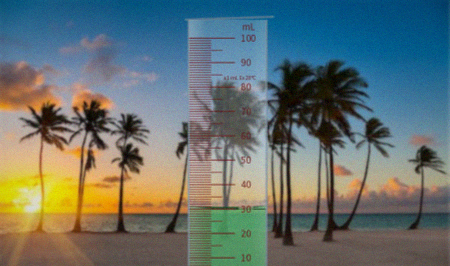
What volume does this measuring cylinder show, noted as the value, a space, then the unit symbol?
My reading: 30 mL
